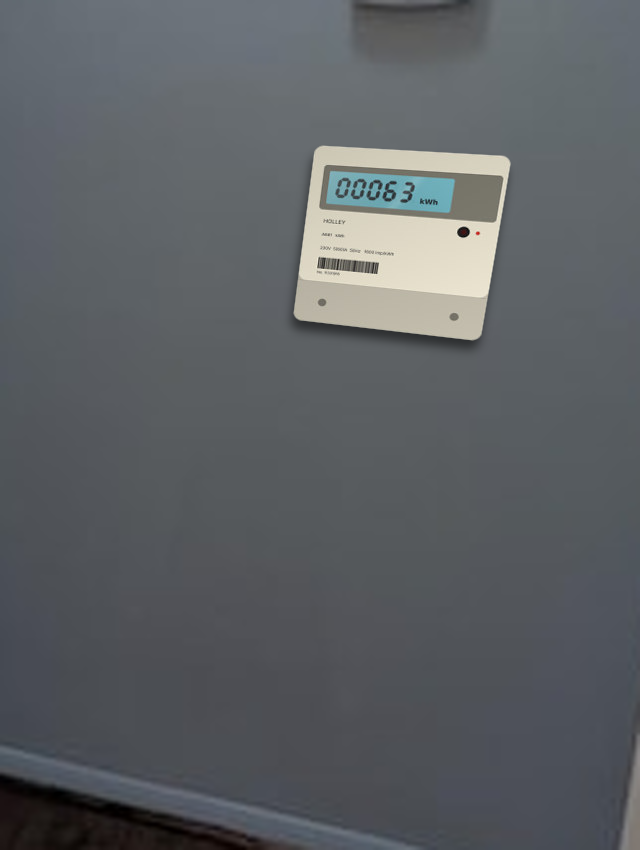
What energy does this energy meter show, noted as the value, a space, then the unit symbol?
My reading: 63 kWh
